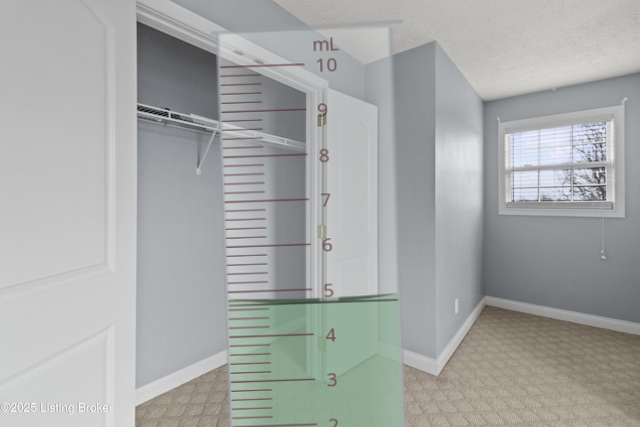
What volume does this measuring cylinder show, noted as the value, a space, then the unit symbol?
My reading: 4.7 mL
